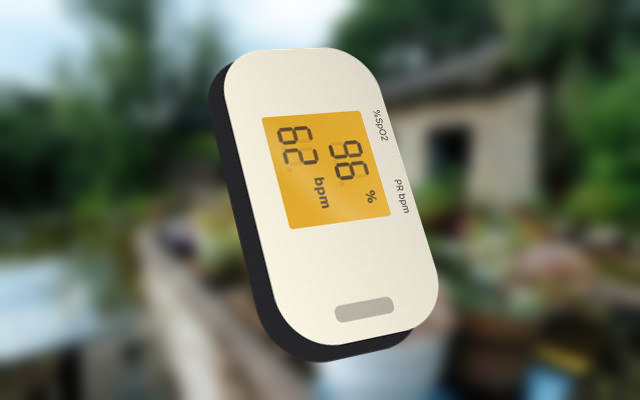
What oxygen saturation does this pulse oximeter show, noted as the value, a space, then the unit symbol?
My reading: 96 %
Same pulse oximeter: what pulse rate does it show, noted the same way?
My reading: 62 bpm
